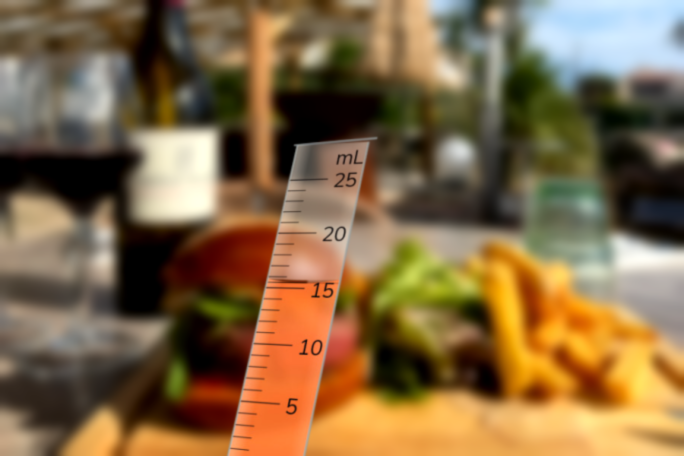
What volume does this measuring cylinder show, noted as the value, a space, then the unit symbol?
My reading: 15.5 mL
